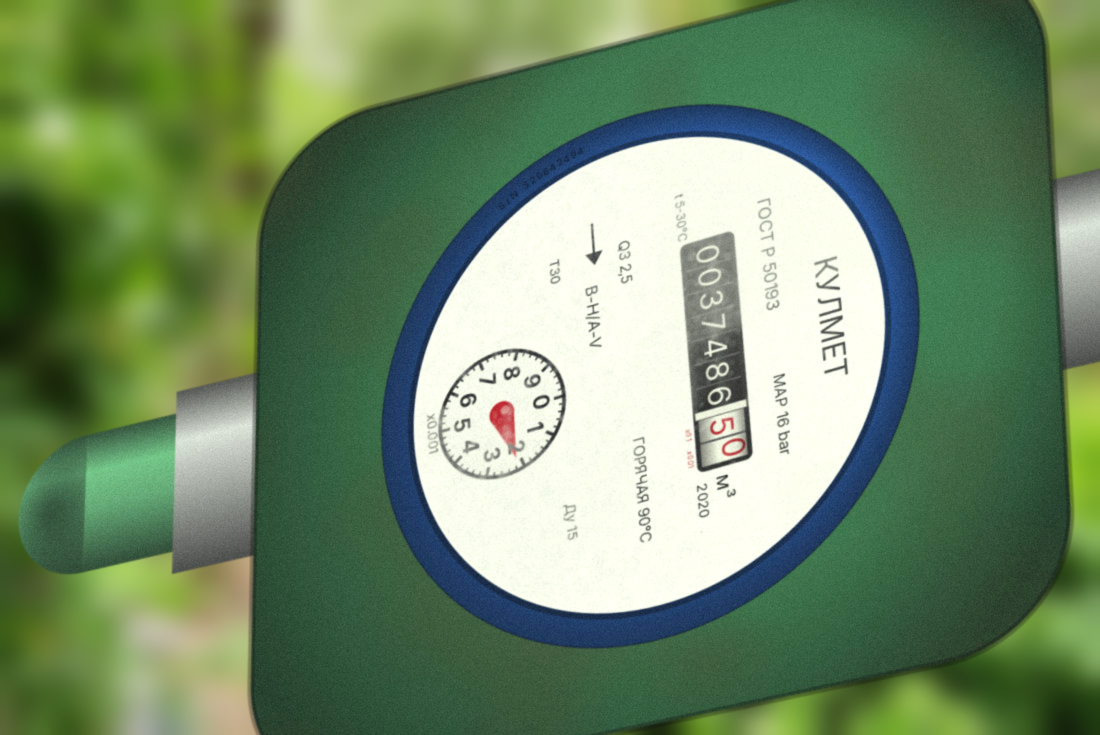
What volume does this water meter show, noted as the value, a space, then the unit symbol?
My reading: 37486.502 m³
